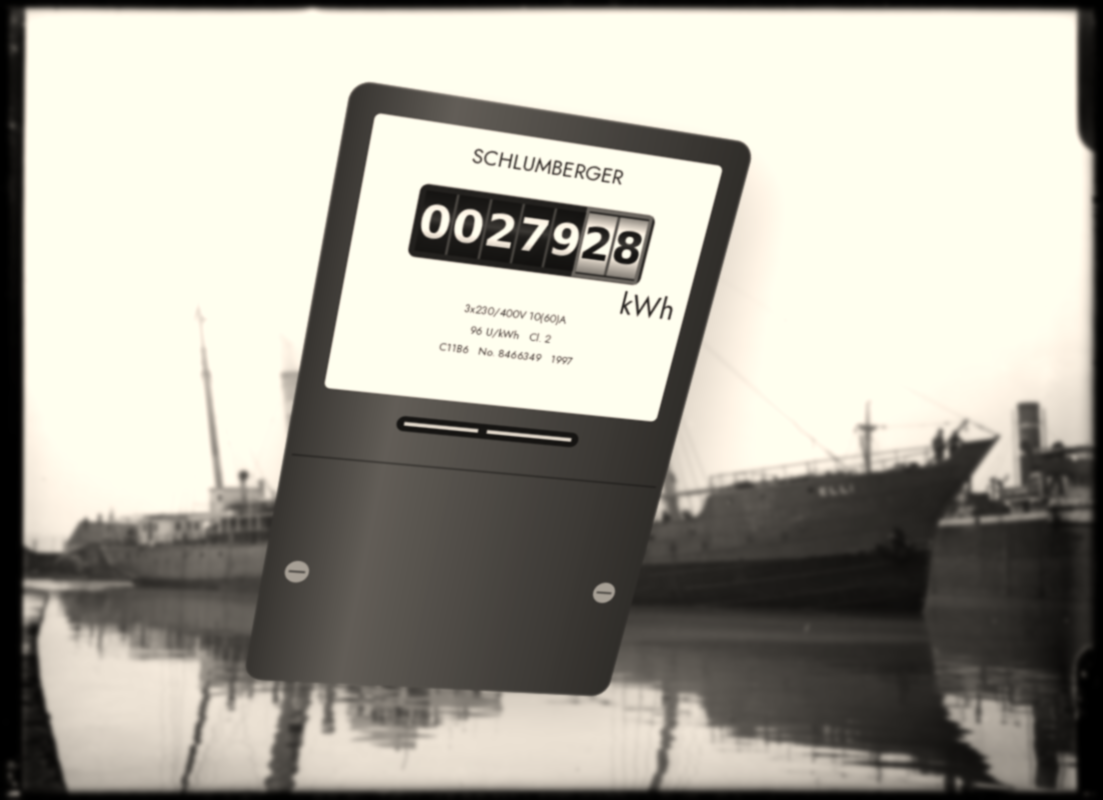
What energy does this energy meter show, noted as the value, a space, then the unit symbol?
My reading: 279.28 kWh
